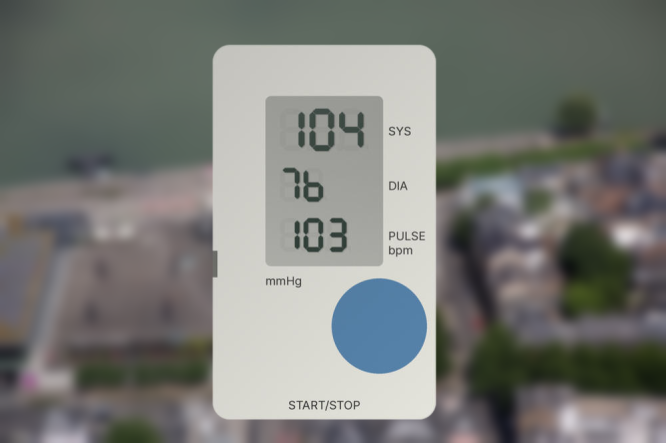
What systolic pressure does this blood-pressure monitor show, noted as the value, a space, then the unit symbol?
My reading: 104 mmHg
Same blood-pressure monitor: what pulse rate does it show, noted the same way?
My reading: 103 bpm
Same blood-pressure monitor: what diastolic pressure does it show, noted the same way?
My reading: 76 mmHg
